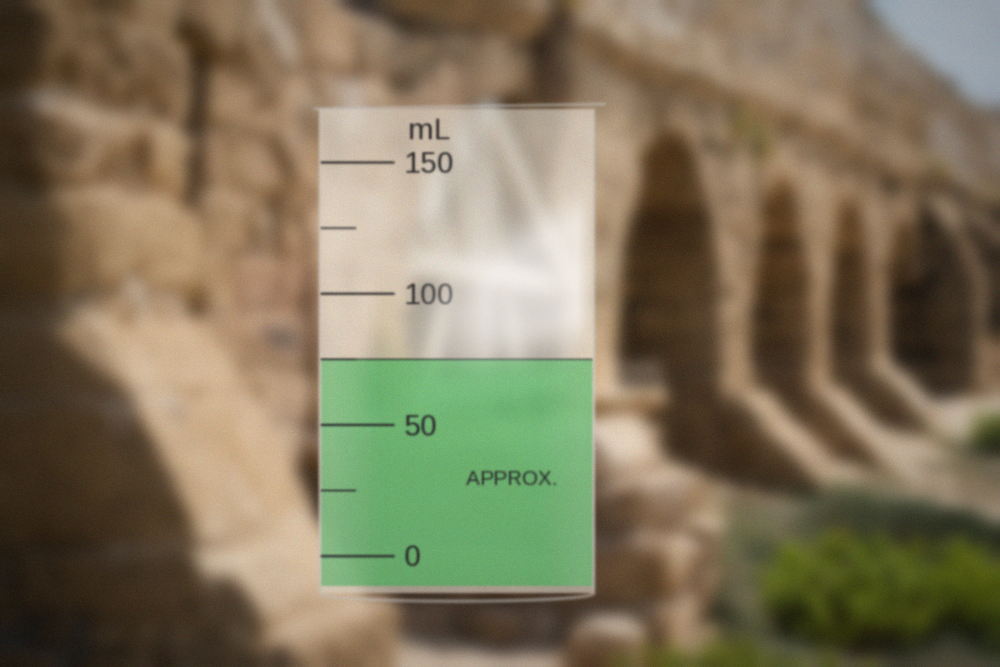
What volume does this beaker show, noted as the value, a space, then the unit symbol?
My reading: 75 mL
